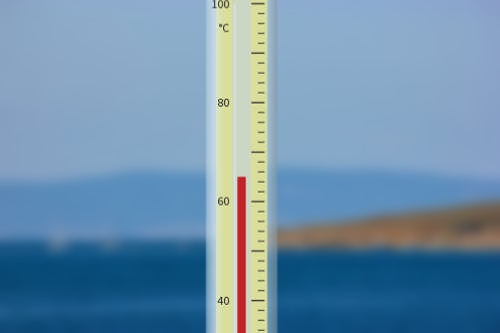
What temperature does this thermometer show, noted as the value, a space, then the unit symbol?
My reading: 65 °C
